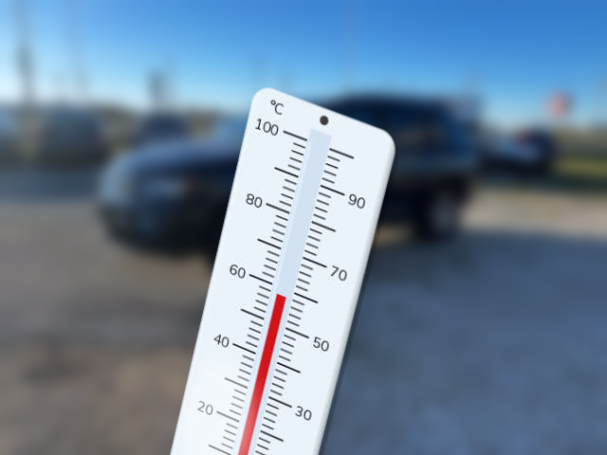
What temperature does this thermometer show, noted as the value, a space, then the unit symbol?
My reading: 58 °C
